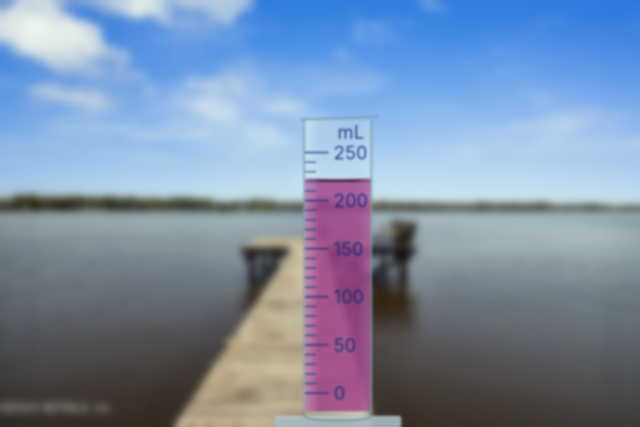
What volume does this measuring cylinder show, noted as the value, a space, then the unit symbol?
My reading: 220 mL
